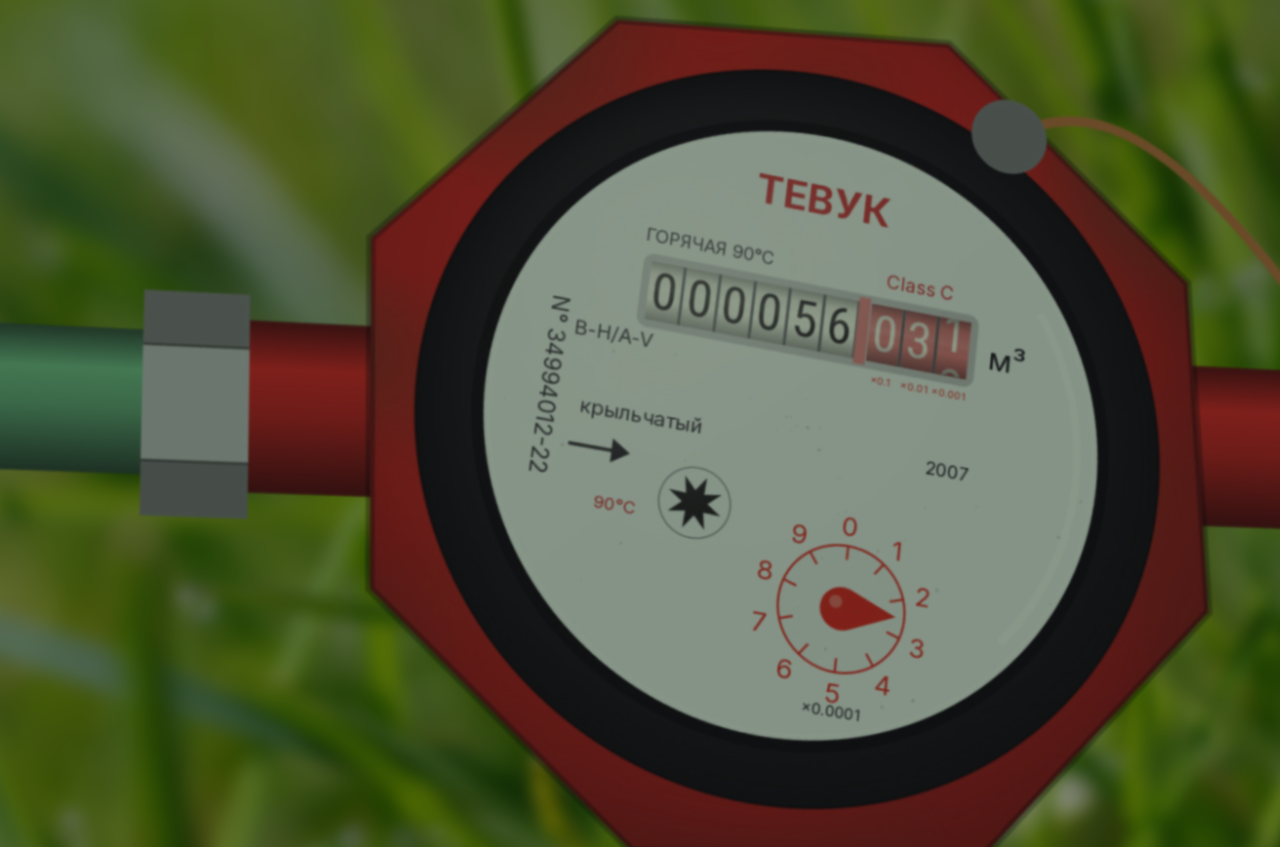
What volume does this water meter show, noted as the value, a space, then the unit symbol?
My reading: 56.0312 m³
